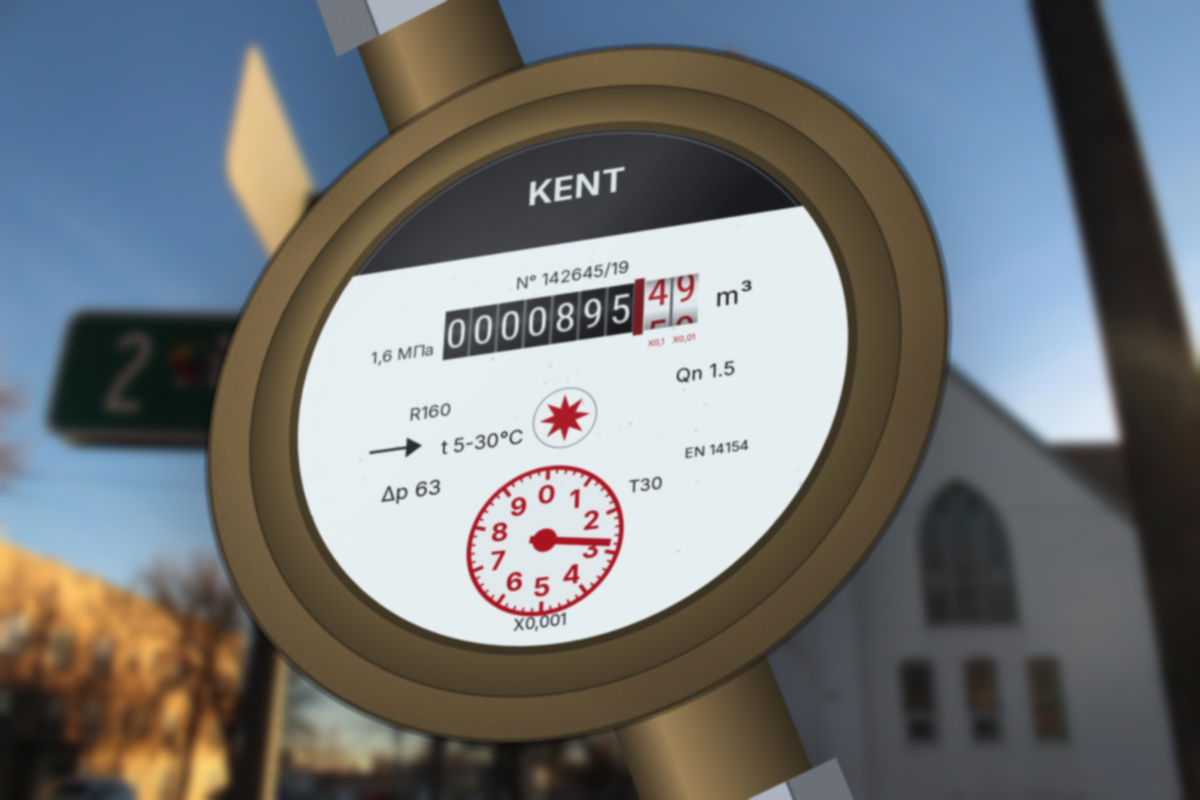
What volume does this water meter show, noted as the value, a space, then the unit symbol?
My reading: 895.492 m³
